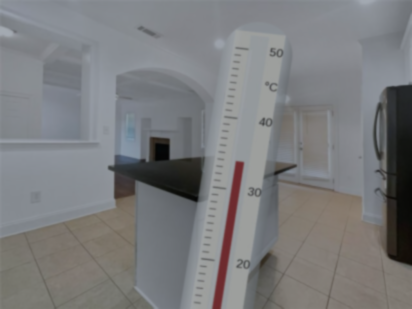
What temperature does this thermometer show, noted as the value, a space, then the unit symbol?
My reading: 34 °C
